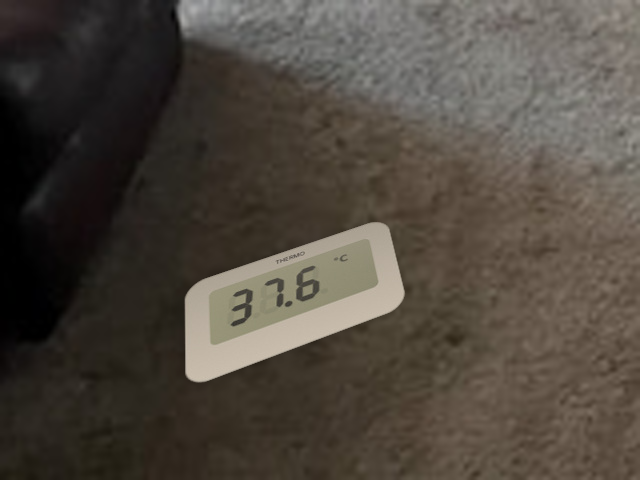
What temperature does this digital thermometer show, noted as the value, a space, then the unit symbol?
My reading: 37.6 °C
